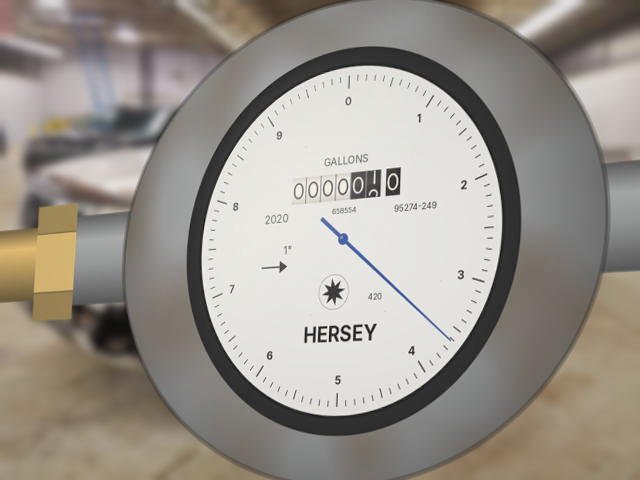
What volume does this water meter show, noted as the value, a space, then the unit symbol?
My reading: 13.6 gal
